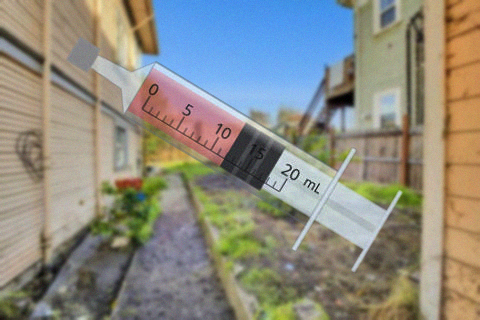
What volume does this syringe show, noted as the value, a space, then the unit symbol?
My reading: 12 mL
